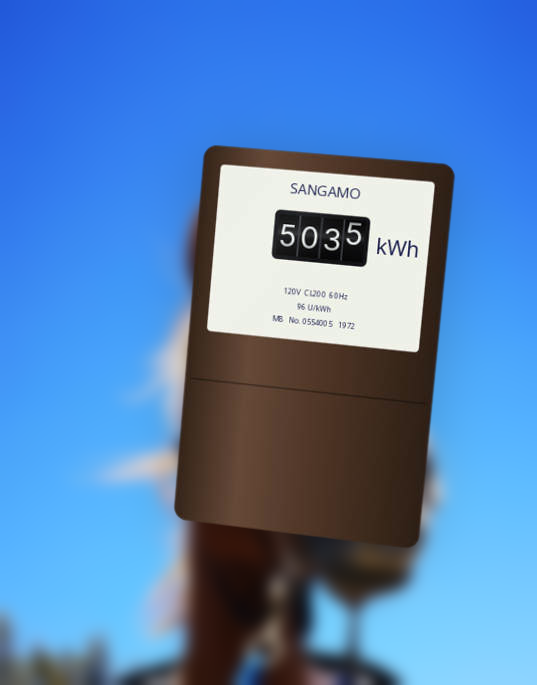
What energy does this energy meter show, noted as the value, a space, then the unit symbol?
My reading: 5035 kWh
